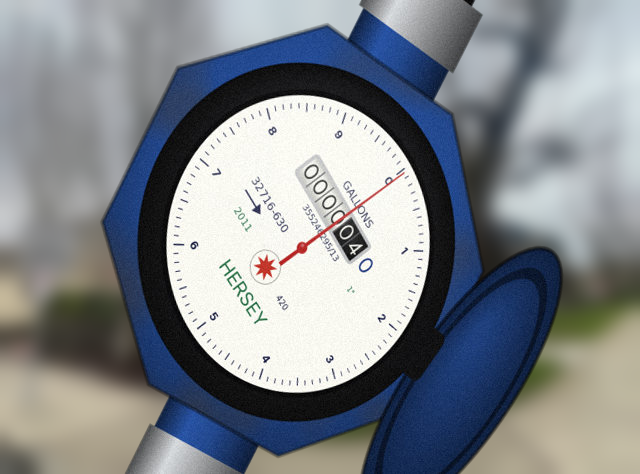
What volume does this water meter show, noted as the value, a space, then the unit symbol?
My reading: 40.0 gal
